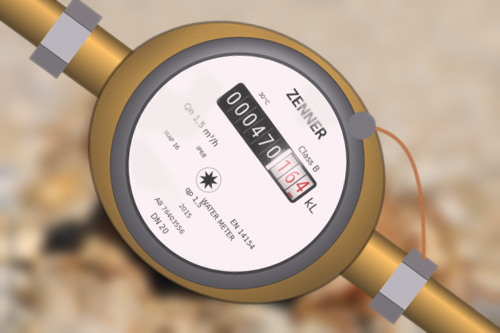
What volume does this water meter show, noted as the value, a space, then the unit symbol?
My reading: 470.164 kL
